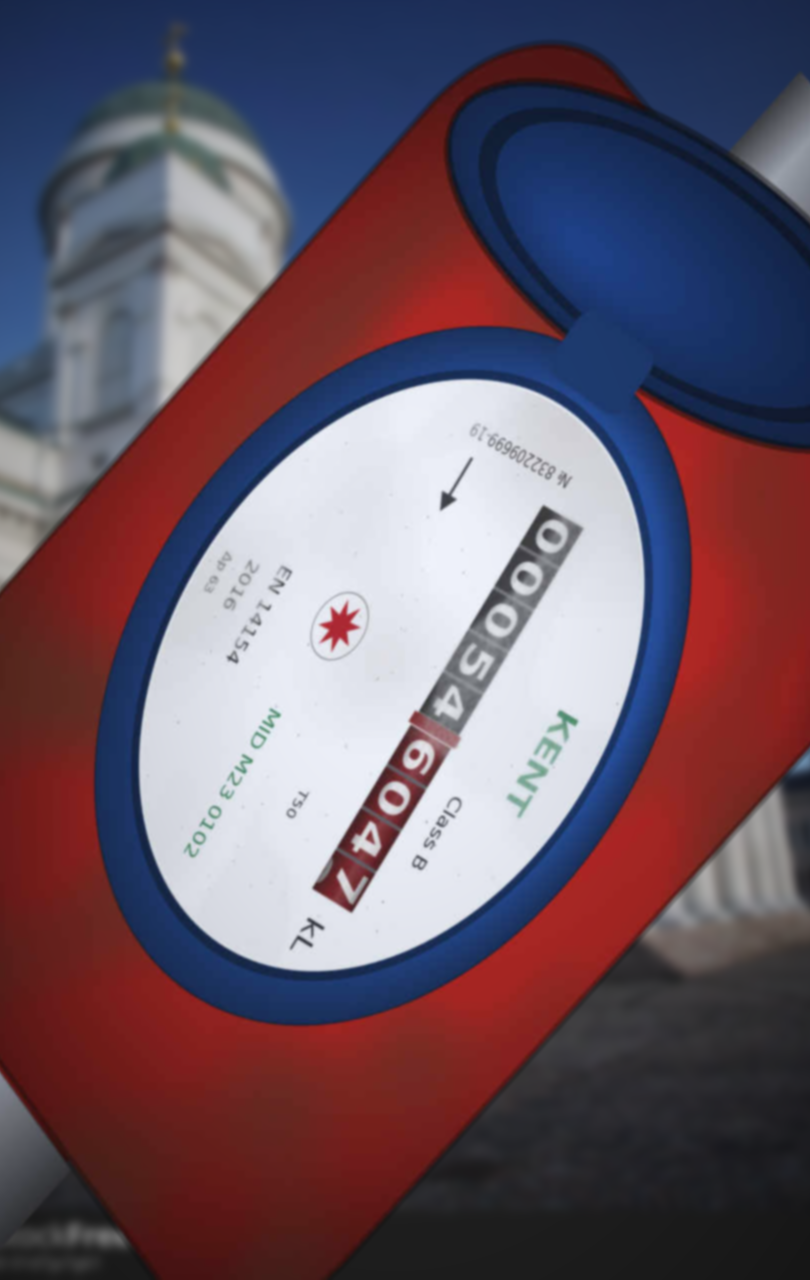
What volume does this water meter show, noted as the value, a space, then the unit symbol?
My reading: 54.6047 kL
